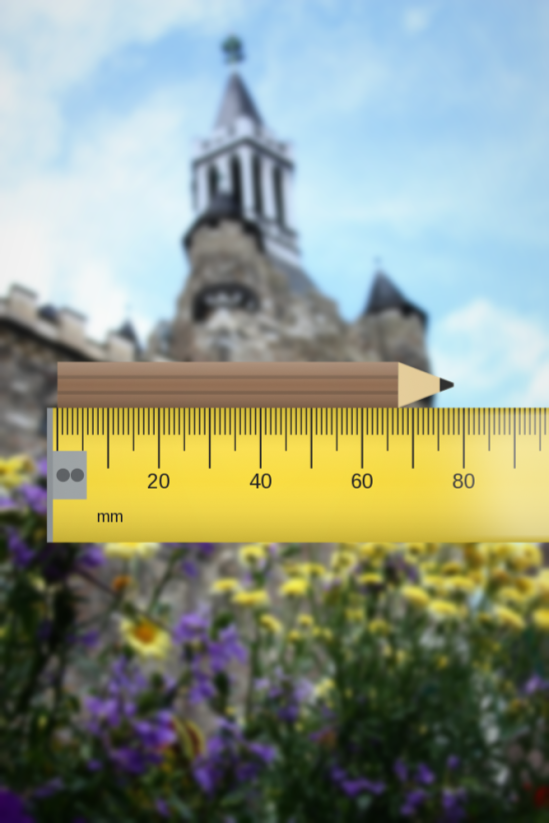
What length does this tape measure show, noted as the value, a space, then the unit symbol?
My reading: 78 mm
